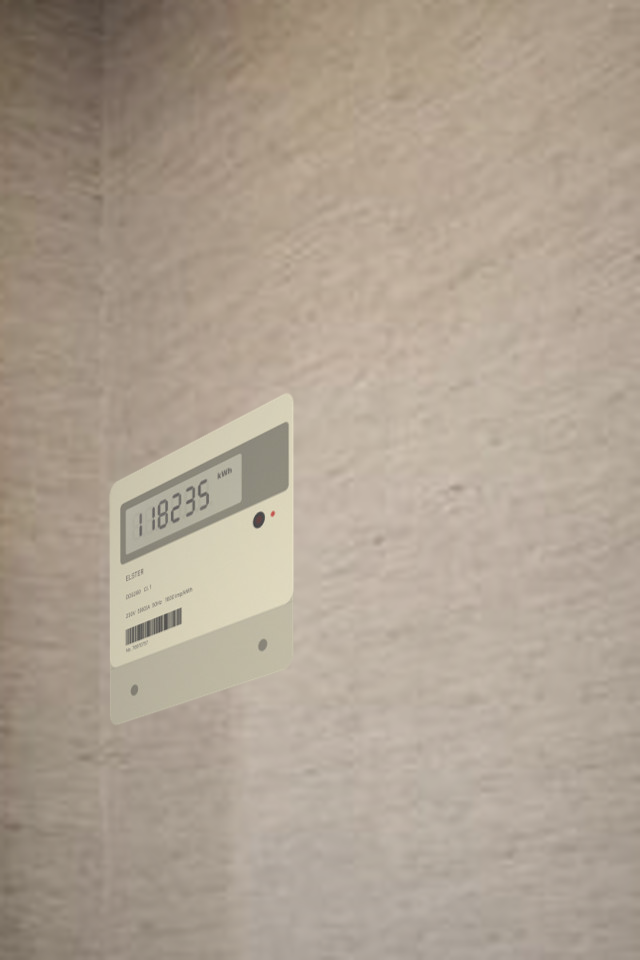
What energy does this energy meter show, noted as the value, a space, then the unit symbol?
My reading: 118235 kWh
